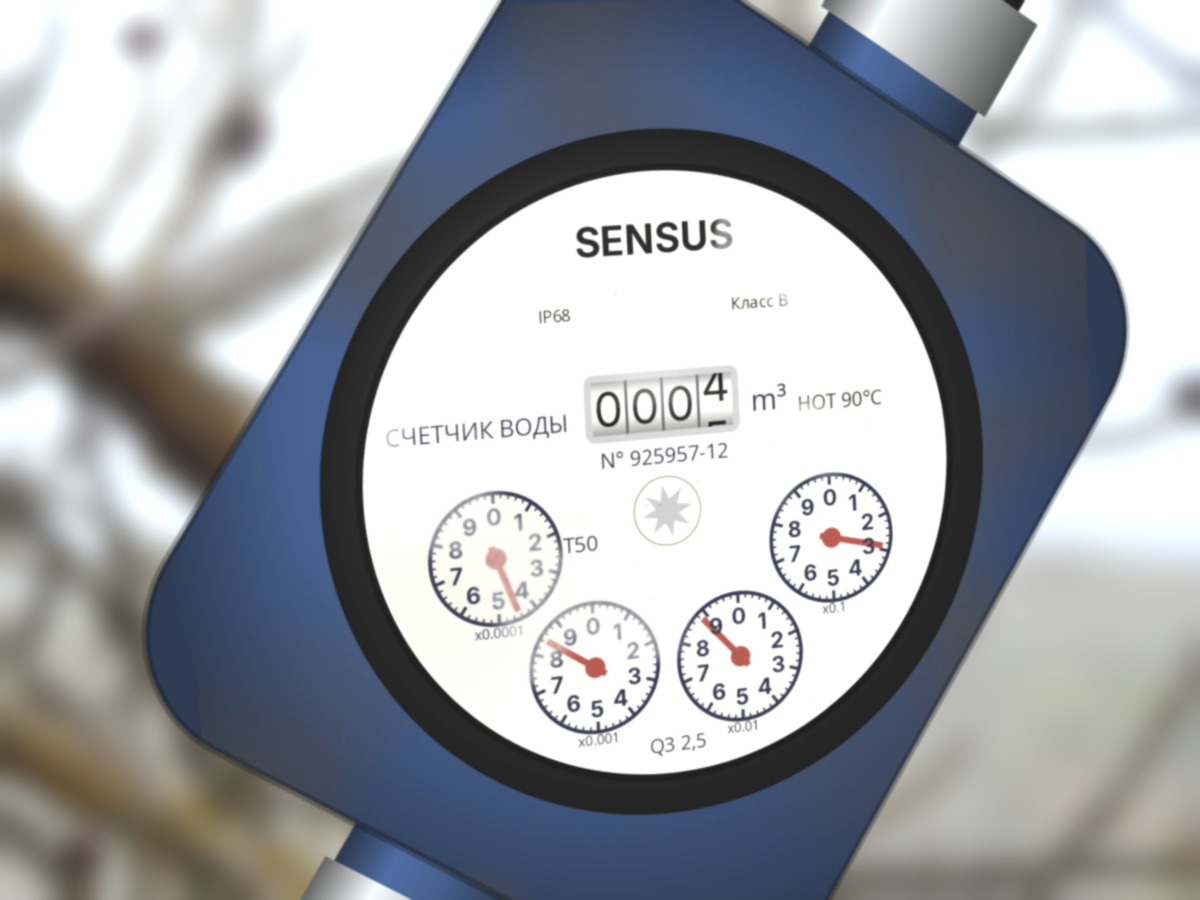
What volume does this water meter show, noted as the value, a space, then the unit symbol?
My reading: 4.2884 m³
